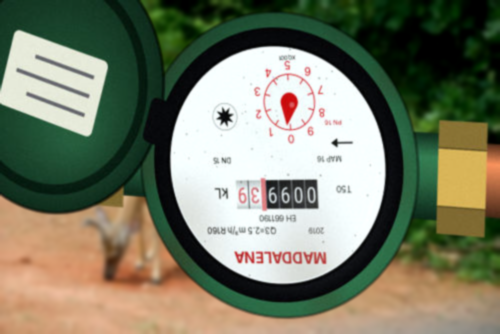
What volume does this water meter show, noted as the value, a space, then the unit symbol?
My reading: 99.390 kL
